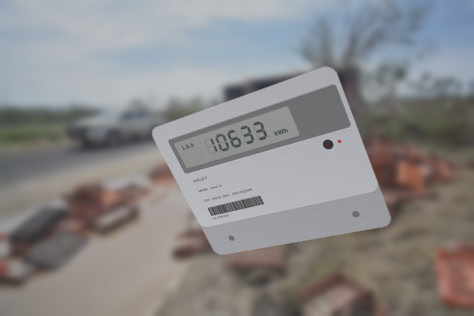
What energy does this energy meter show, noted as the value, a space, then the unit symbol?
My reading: 10633 kWh
